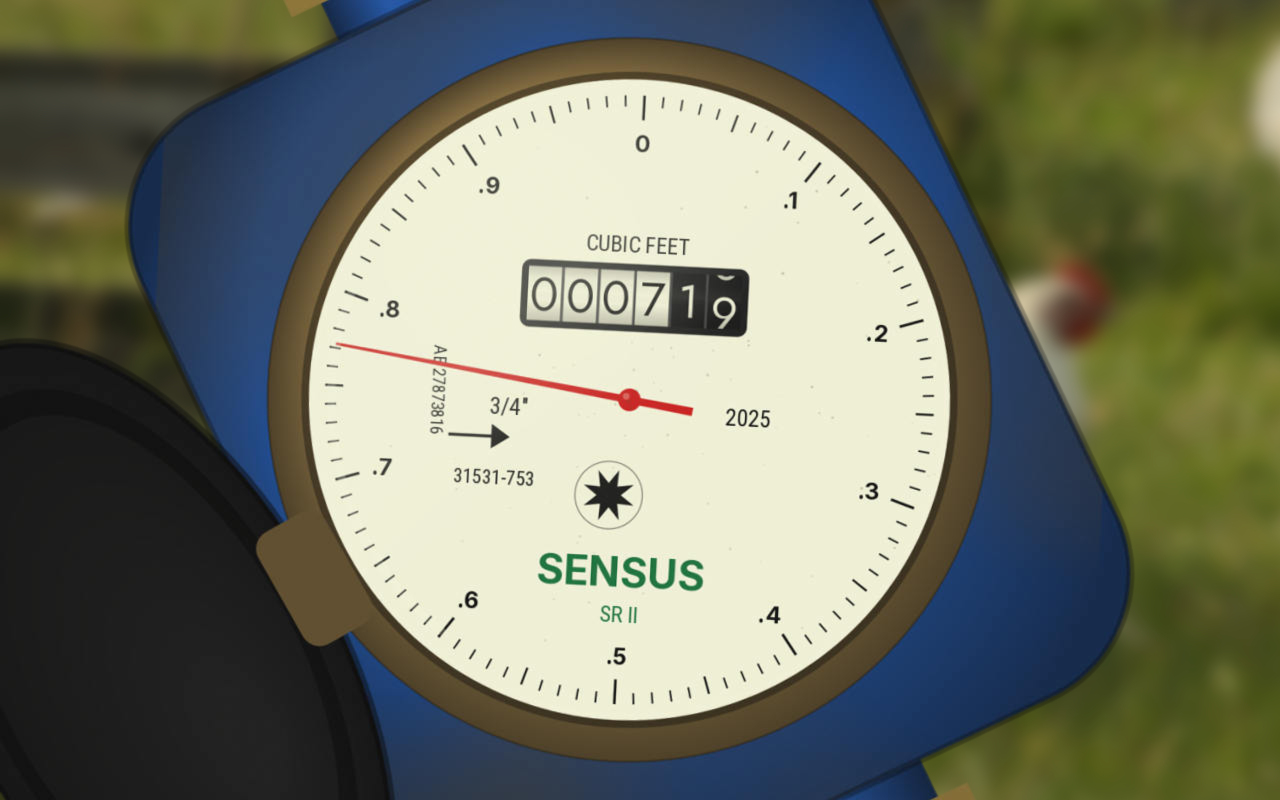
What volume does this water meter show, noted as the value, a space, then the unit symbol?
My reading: 718.77 ft³
